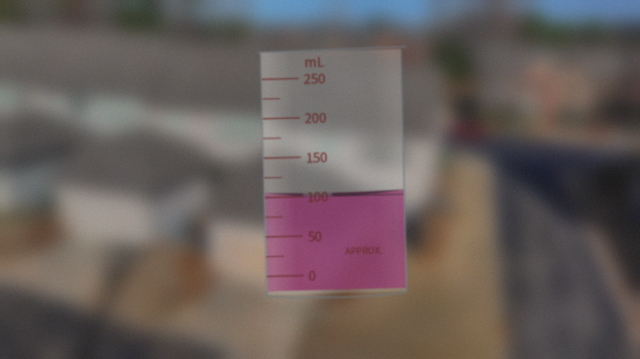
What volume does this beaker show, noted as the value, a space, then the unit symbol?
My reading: 100 mL
